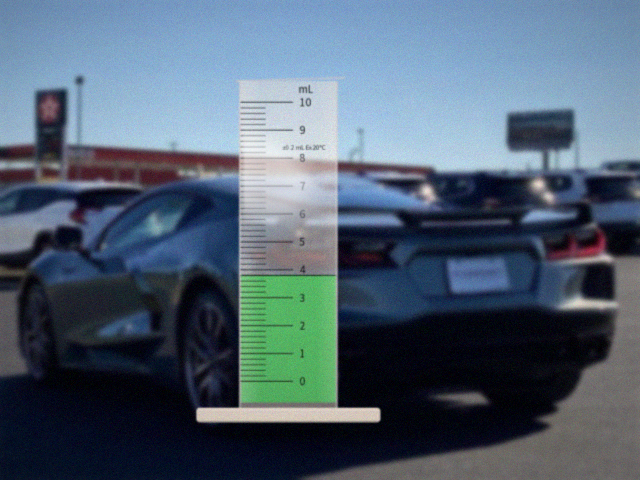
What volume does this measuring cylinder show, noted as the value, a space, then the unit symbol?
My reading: 3.8 mL
